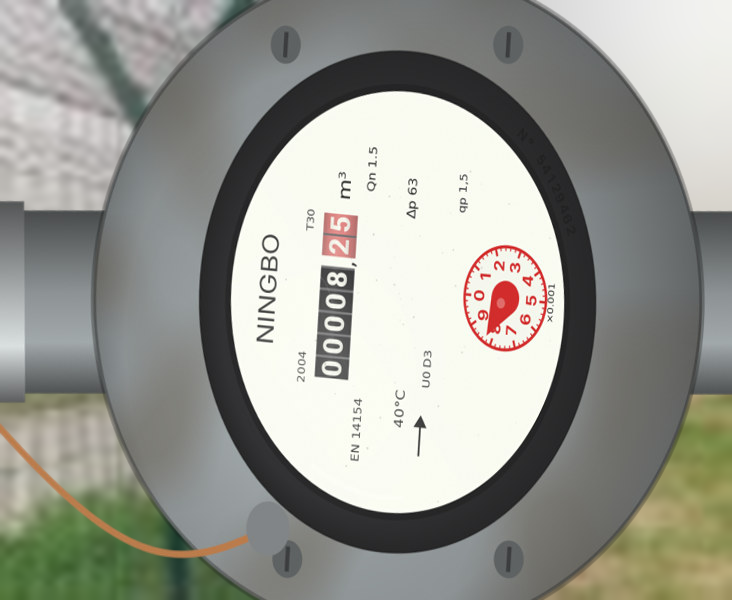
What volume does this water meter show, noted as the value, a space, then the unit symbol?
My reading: 8.258 m³
